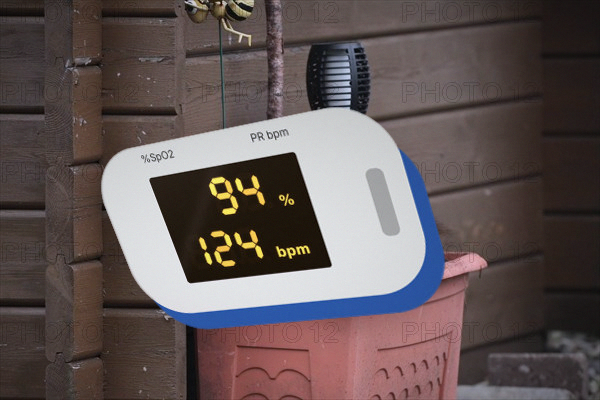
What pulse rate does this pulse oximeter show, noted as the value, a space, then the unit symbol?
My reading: 124 bpm
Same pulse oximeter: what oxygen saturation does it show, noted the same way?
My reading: 94 %
